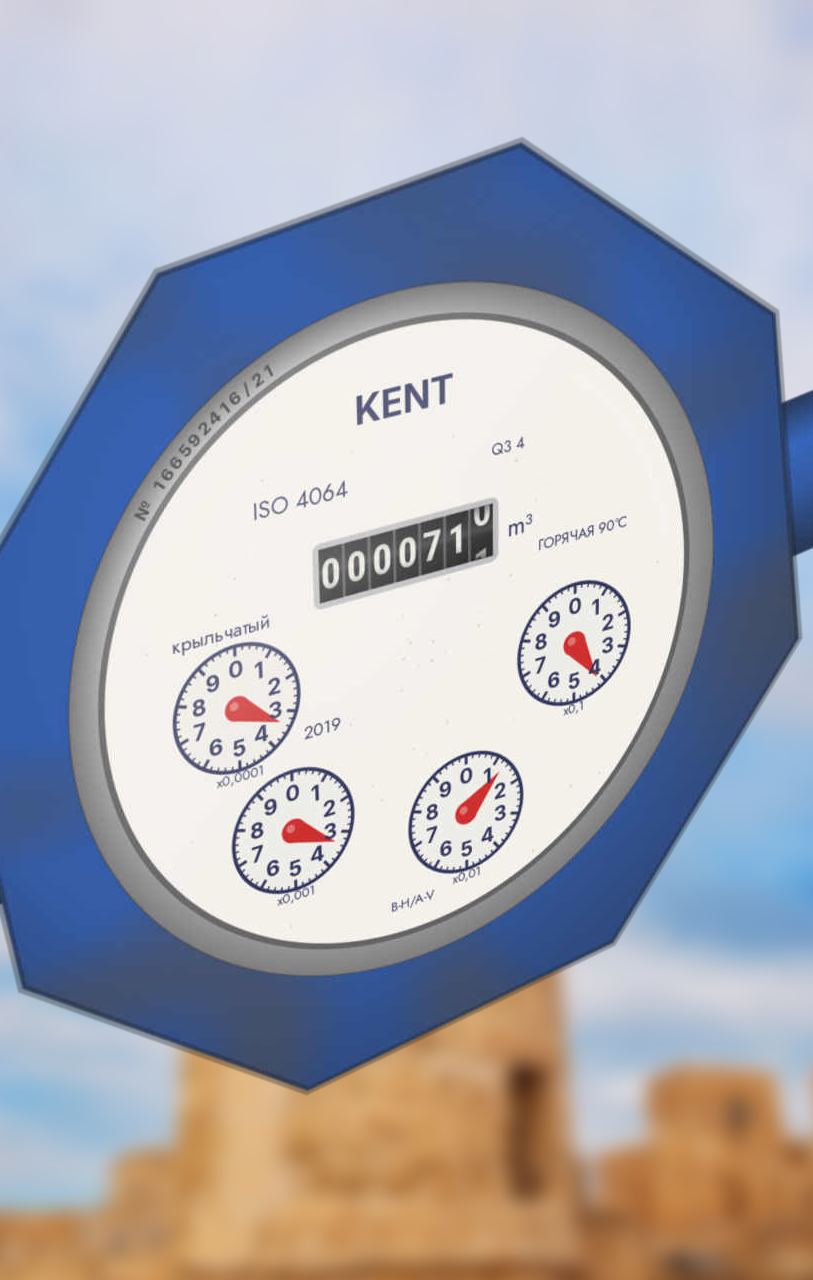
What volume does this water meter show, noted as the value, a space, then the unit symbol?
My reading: 710.4133 m³
